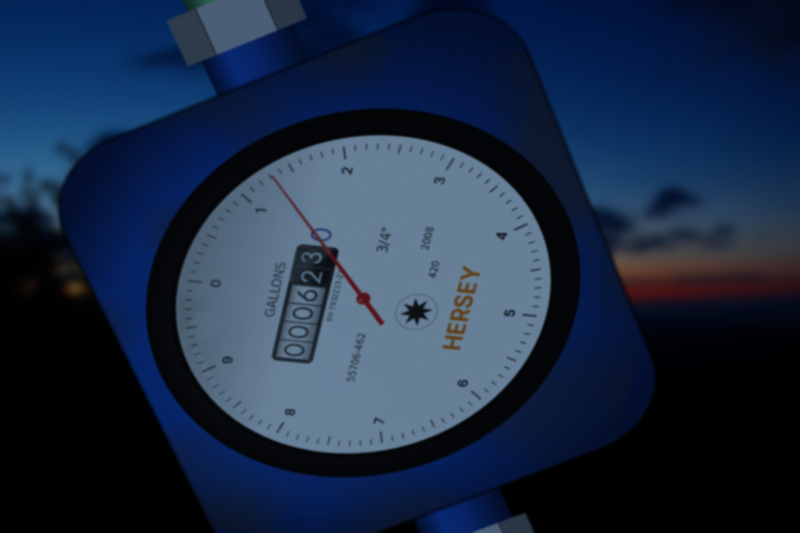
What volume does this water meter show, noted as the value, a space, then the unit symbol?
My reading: 6231.3 gal
